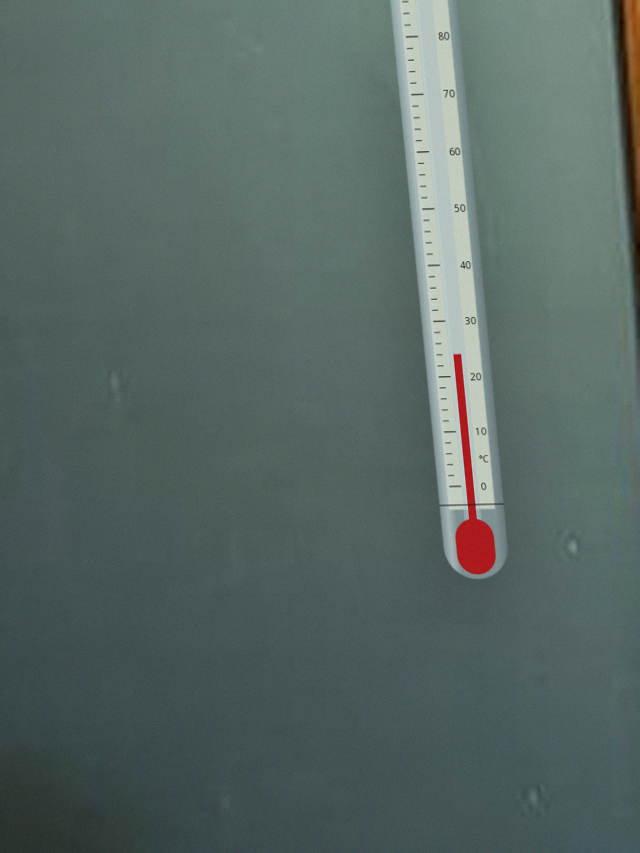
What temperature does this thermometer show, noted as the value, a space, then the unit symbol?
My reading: 24 °C
